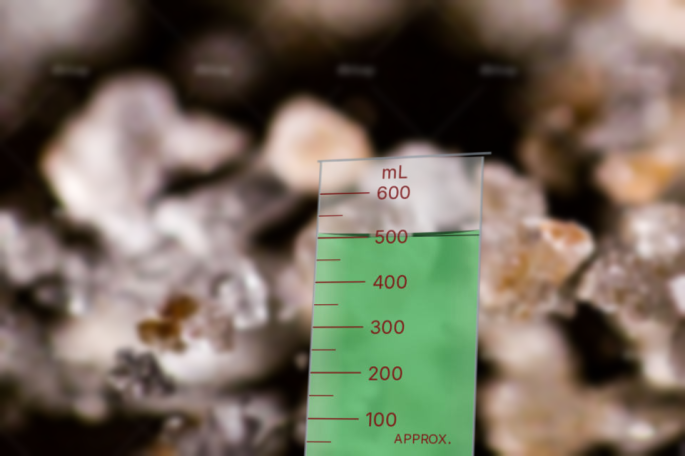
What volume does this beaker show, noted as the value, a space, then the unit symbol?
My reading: 500 mL
